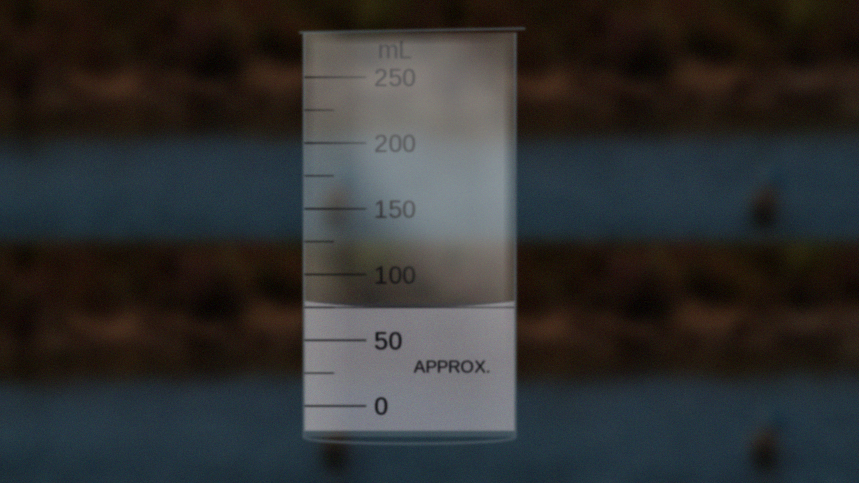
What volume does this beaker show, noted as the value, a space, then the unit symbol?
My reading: 75 mL
